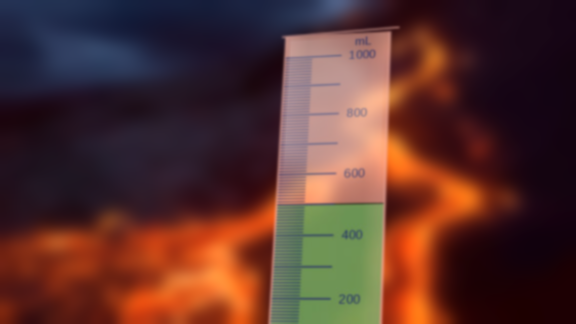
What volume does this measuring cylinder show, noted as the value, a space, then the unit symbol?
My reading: 500 mL
